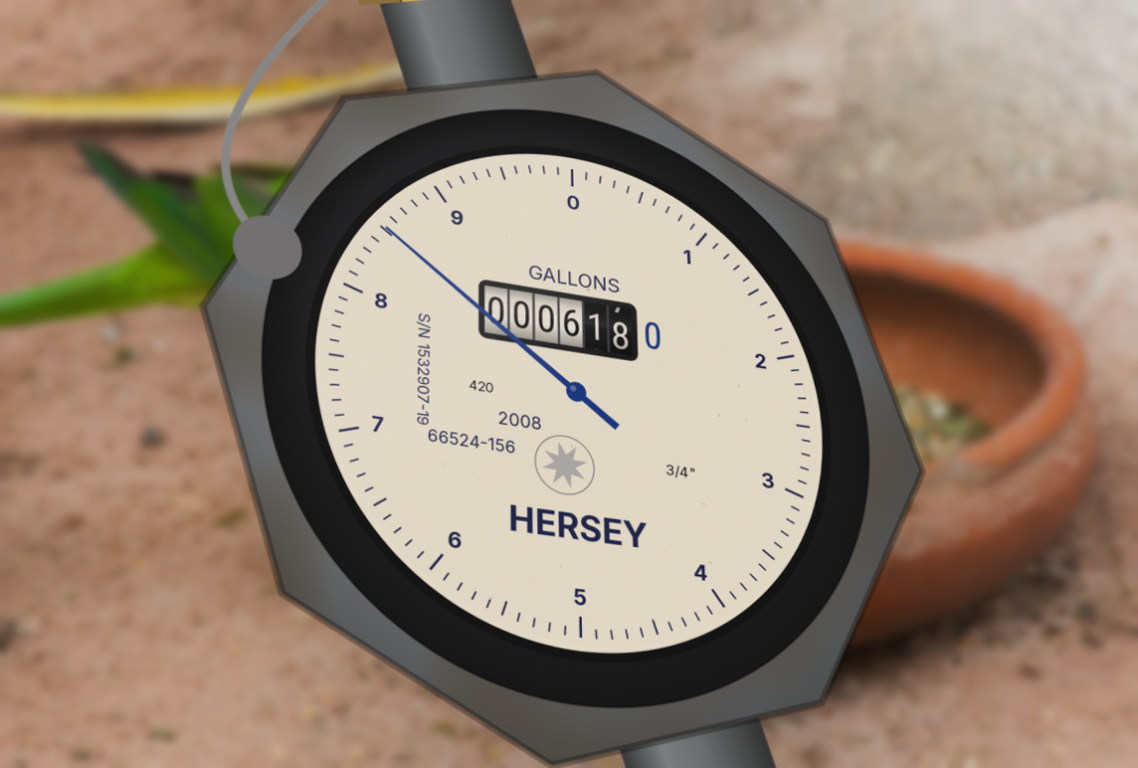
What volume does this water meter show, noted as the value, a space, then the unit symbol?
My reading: 6178.5 gal
